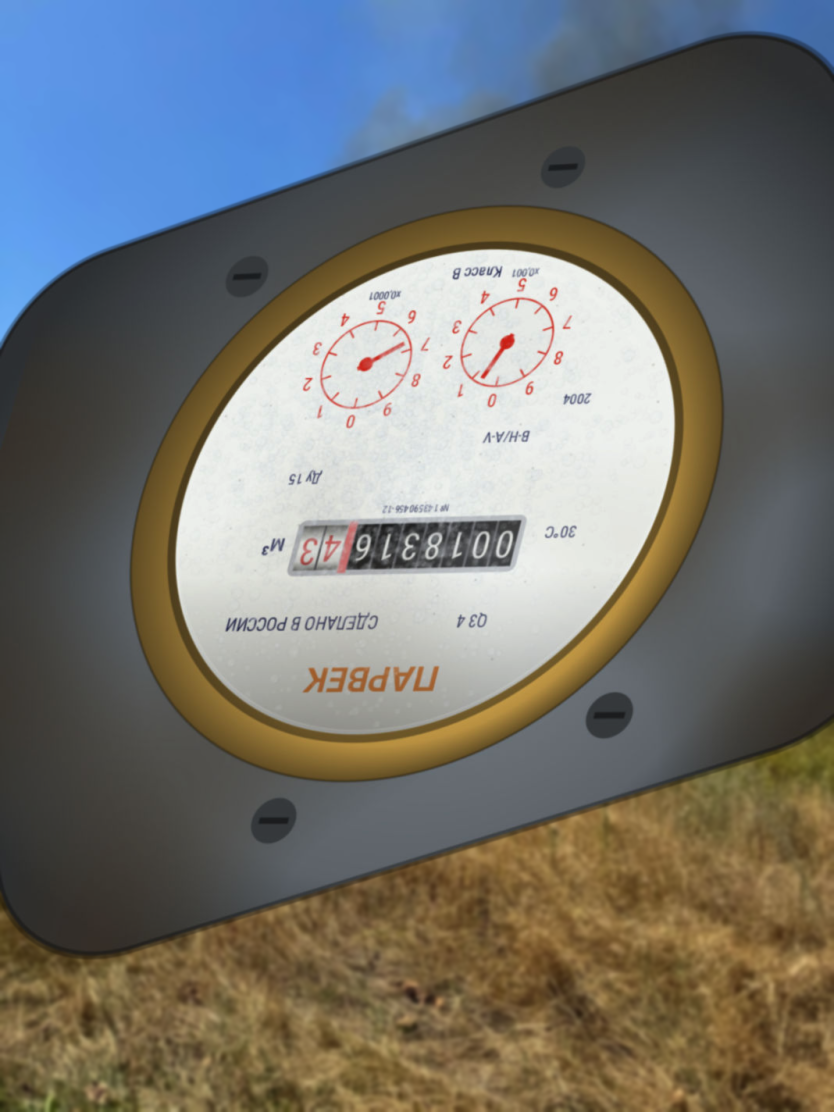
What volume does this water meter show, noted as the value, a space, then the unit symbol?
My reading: 18316.4306 m³
